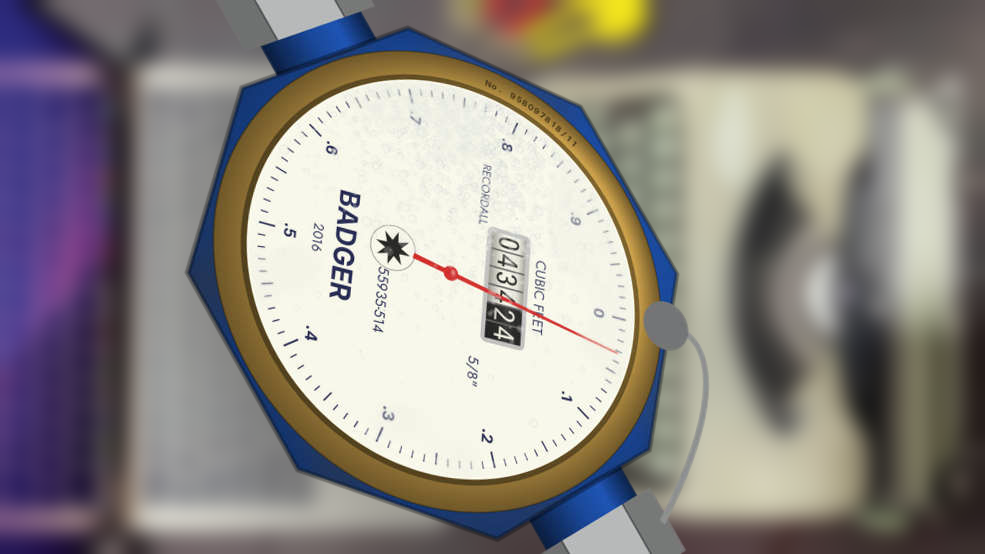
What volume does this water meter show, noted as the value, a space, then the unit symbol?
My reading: 43424.03 ft³
